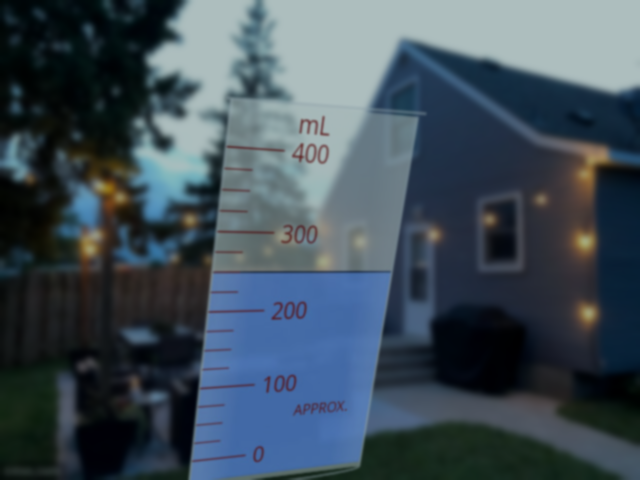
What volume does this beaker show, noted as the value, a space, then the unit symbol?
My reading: 250 mL
